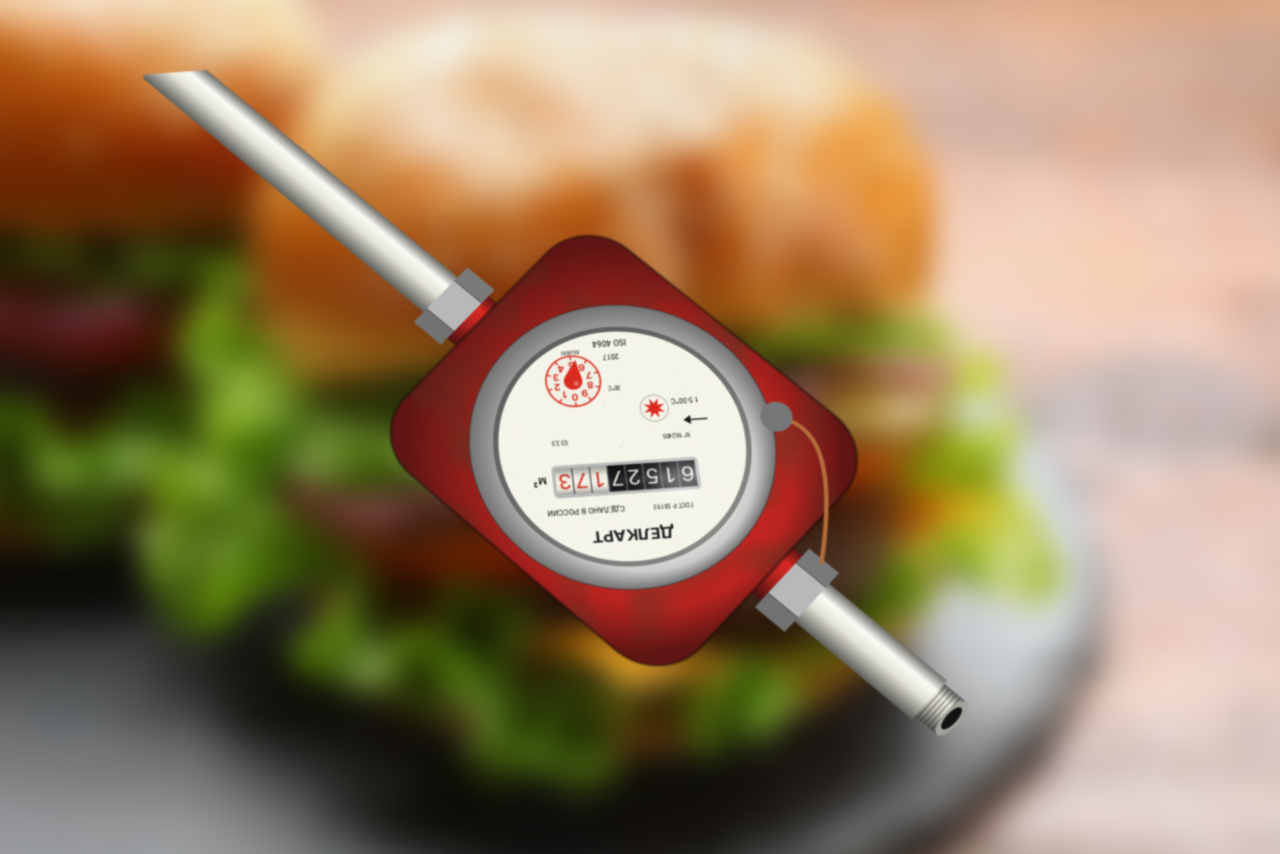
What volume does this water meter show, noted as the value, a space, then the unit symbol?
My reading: 61527.1735 m³
